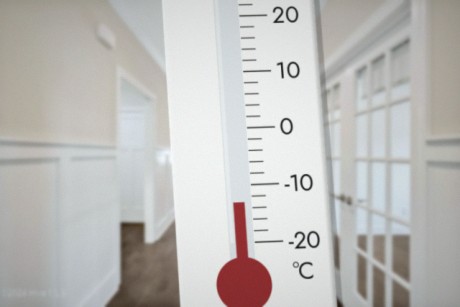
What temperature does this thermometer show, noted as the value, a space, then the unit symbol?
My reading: -13 °C
